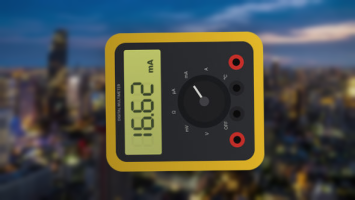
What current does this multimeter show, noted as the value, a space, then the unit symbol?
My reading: 16.62 mA
